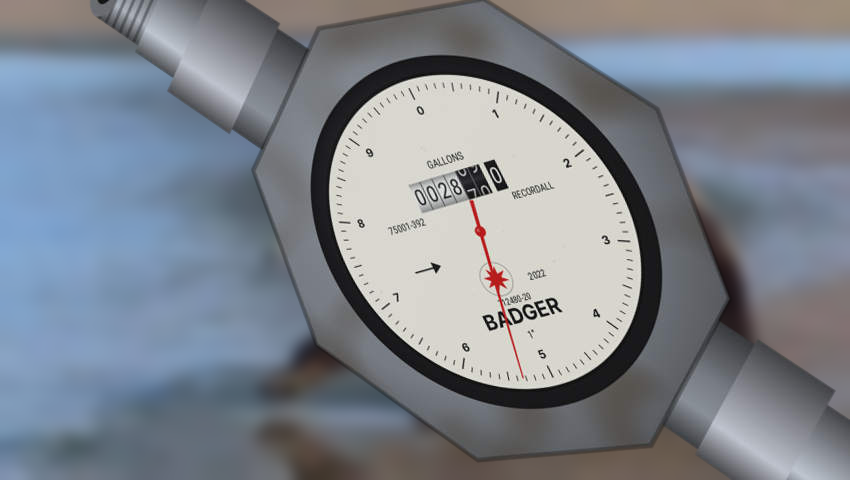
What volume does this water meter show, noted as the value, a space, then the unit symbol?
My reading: 28695.3 gal
